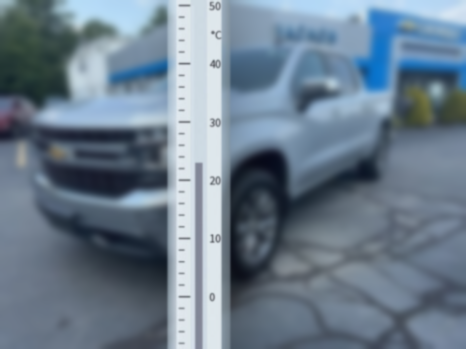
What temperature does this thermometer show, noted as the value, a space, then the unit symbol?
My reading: 23 °C
